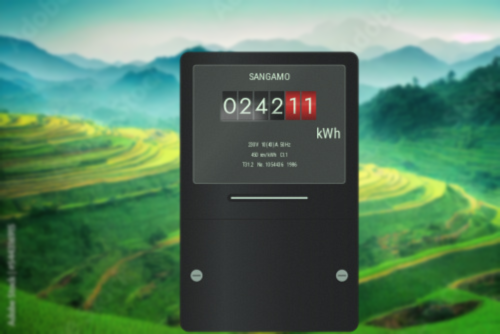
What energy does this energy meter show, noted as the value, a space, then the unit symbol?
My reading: 242.11 kWh
